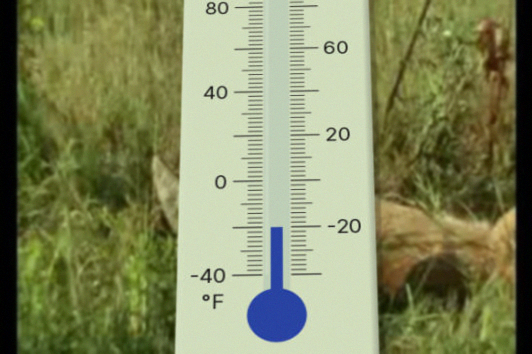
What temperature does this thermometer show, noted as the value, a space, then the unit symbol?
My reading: -20 °F
